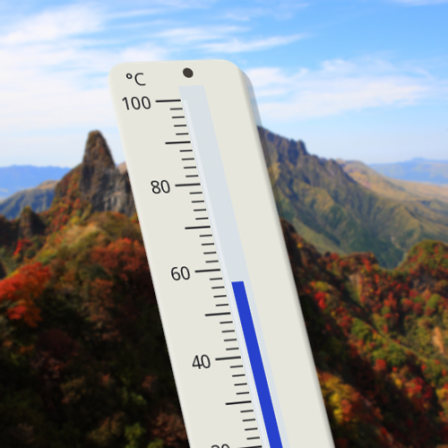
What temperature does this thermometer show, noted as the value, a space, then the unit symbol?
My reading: 57 °C
